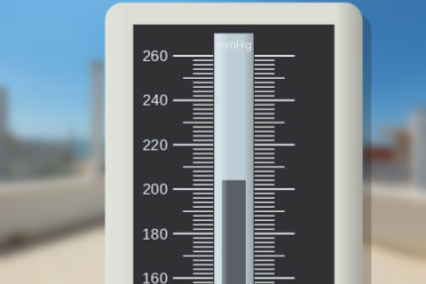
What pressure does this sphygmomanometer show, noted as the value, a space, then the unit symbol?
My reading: 204 mmHg
